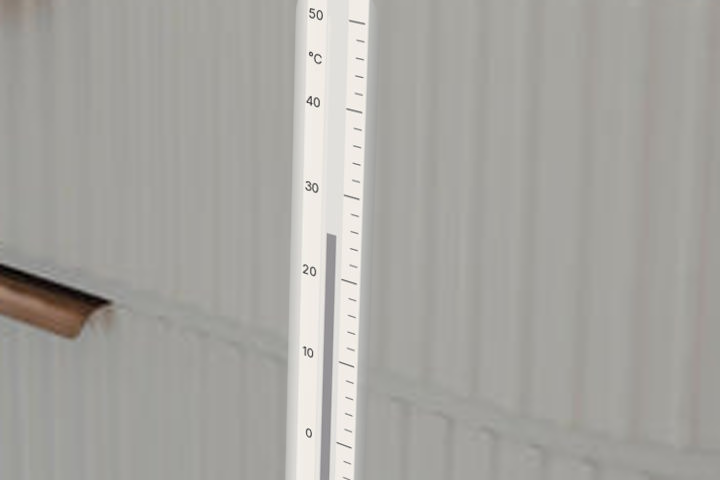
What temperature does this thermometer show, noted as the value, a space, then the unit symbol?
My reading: 25 °C
